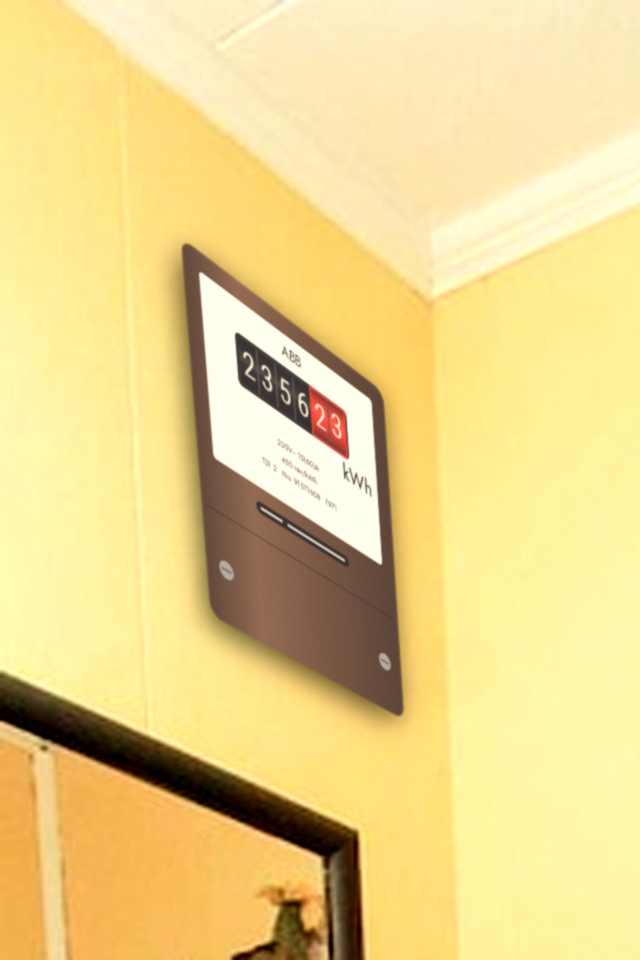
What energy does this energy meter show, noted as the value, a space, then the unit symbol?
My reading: 2356.23 kWh
